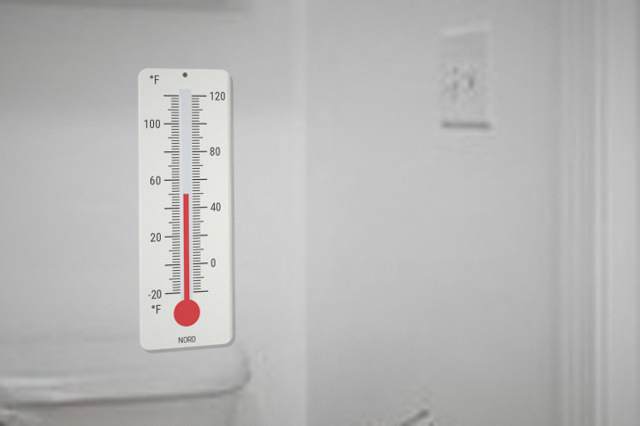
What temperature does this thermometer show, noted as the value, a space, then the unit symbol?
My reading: 50 °F
